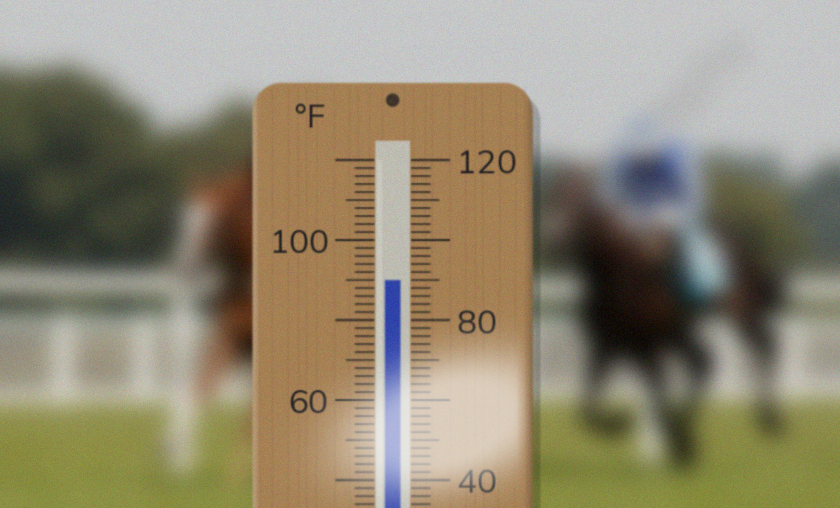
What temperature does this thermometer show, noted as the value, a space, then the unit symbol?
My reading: 90 °F
